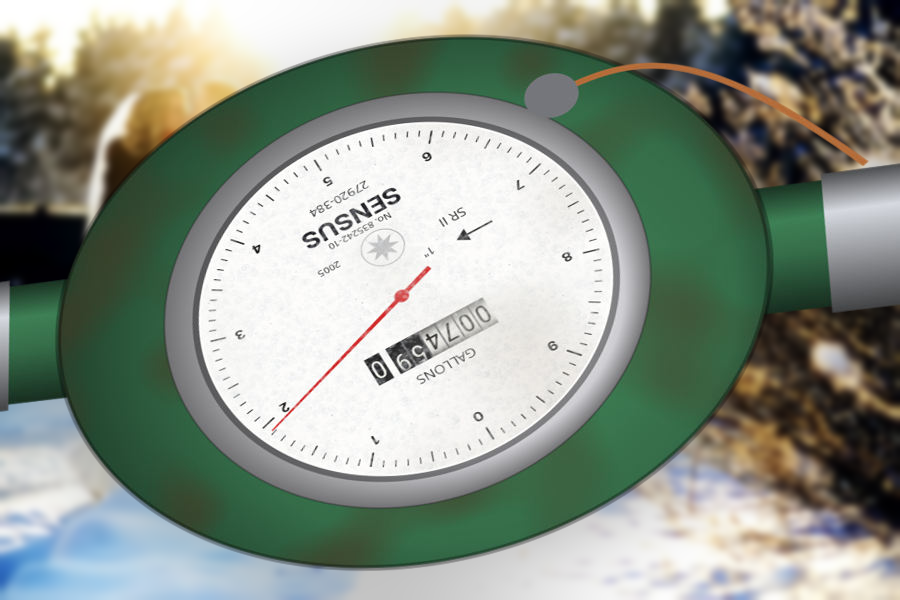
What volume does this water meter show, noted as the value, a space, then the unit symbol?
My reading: 74591.9 gal
